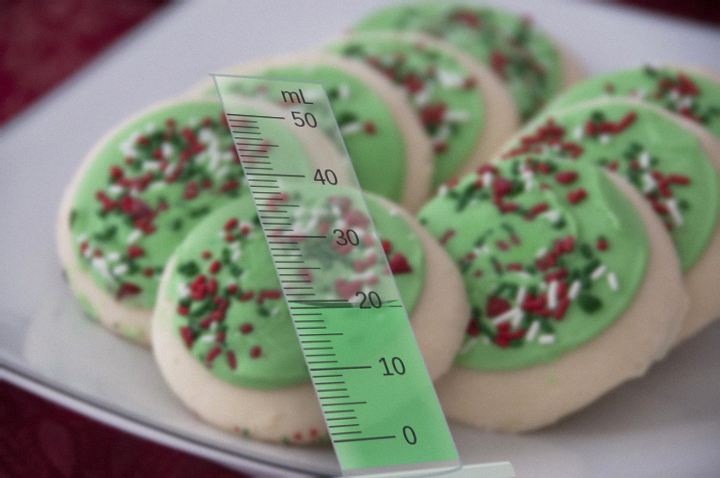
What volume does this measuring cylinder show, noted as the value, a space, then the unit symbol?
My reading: 19 mL
